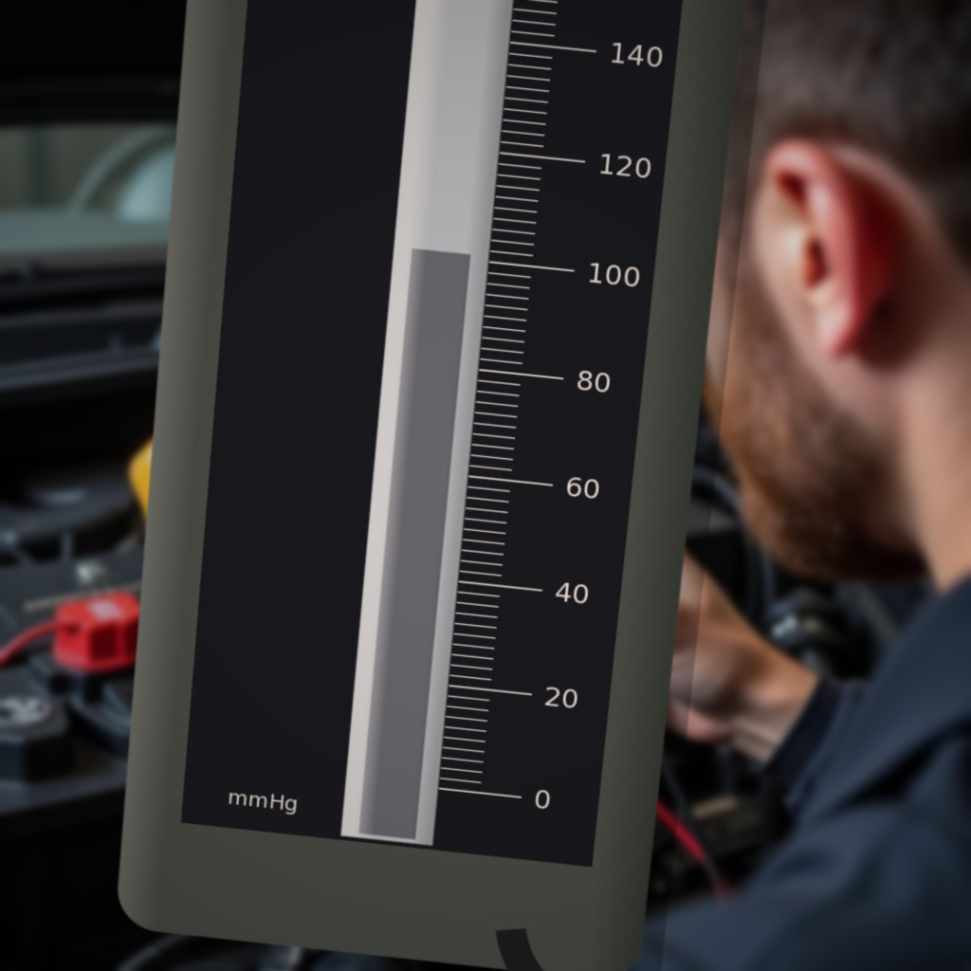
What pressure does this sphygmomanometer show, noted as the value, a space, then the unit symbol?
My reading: 101 mmHg
